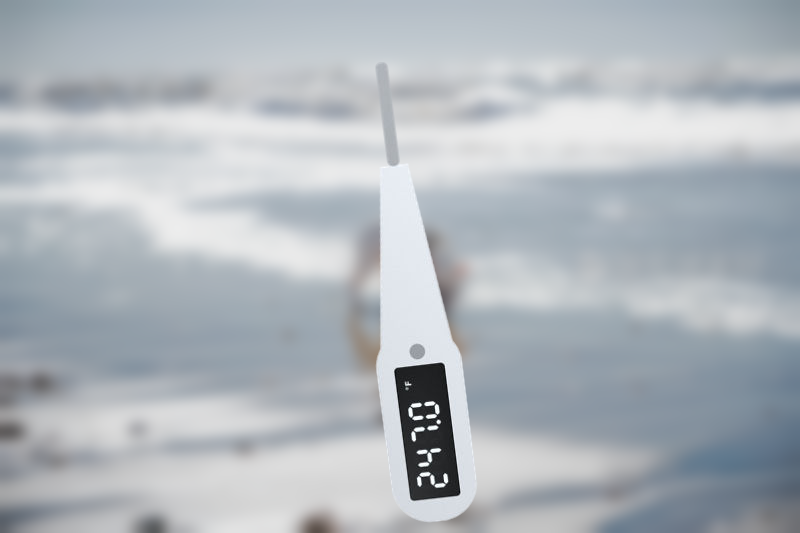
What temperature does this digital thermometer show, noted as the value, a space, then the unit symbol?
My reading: 247.0 °F
